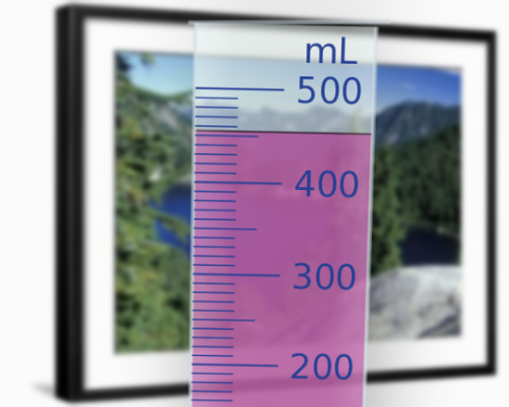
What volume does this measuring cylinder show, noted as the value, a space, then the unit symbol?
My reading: 455 mL
